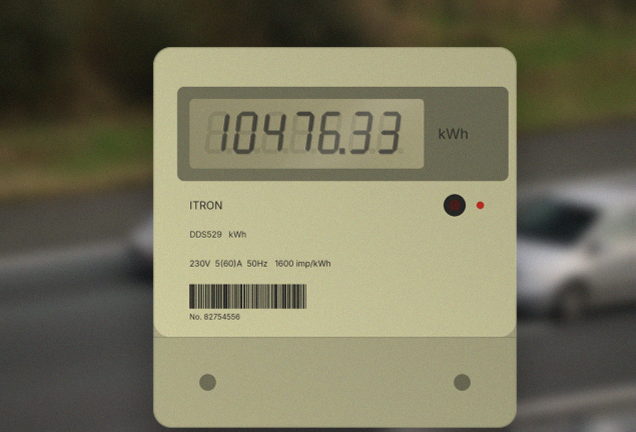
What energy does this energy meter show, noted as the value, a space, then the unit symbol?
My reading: 10476.33 kWh
